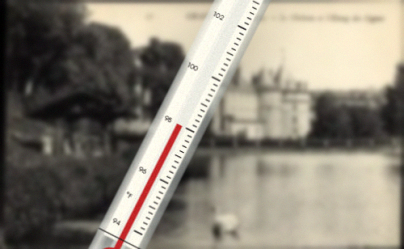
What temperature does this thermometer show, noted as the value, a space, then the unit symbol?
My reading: 98 °F
